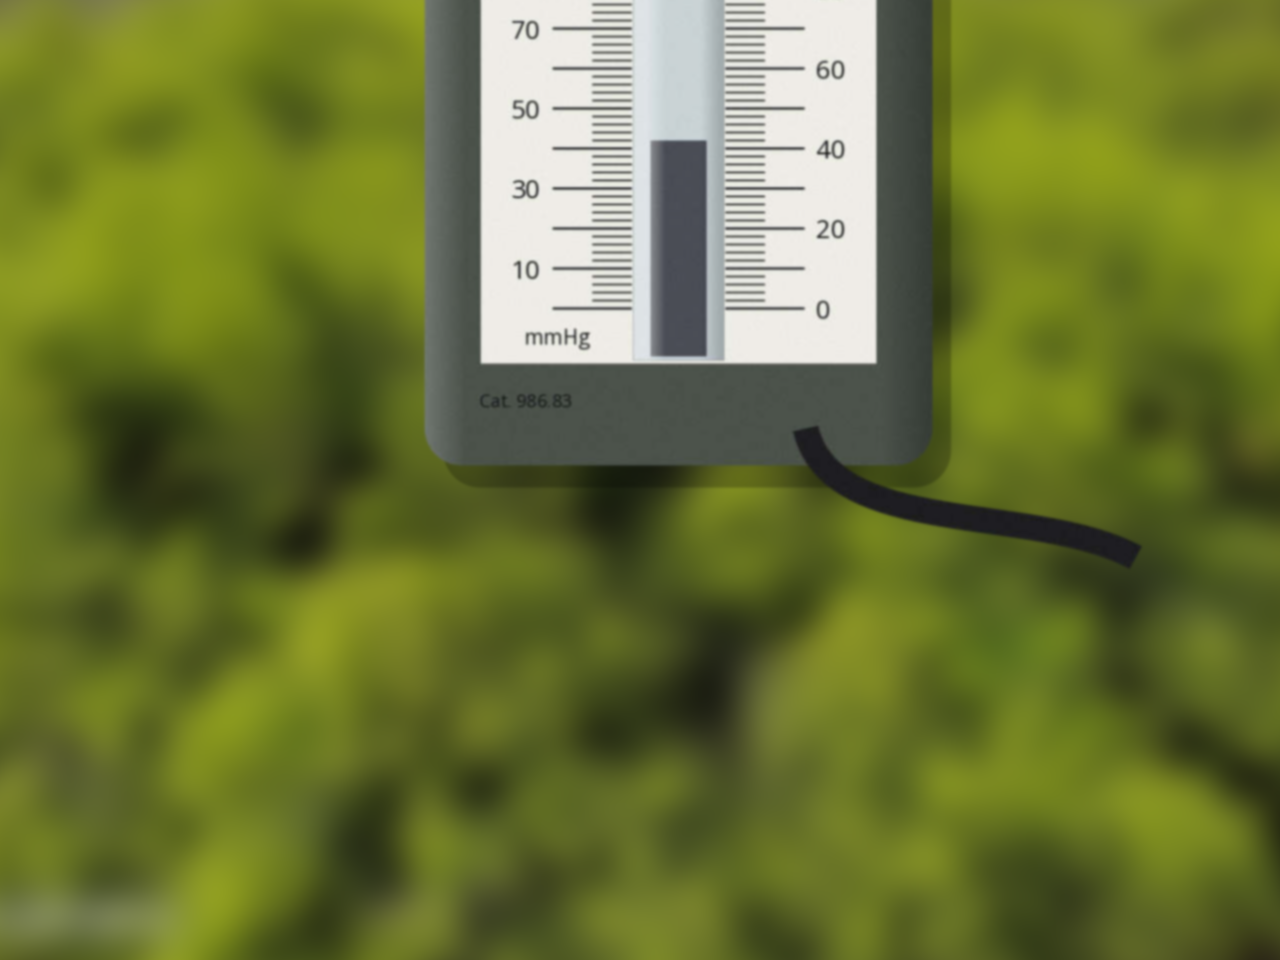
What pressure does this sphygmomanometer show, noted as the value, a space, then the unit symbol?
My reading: 42 mmHg
